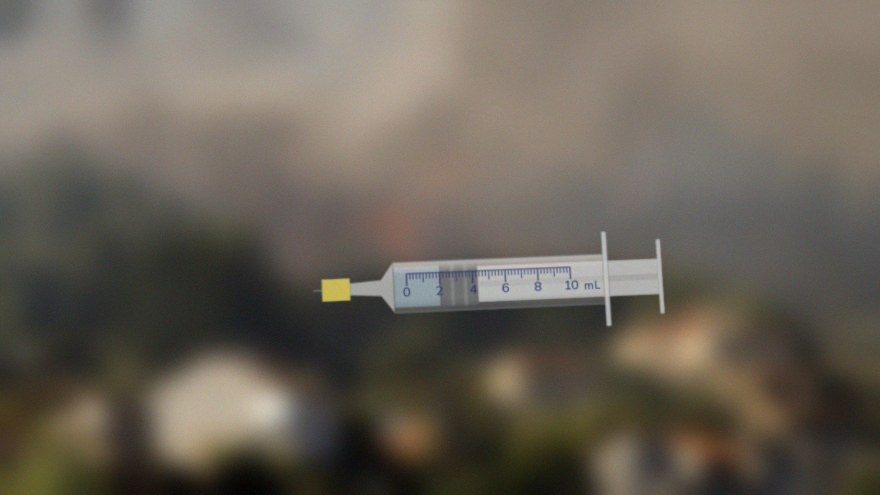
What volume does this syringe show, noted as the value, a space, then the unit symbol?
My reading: 2 mL
